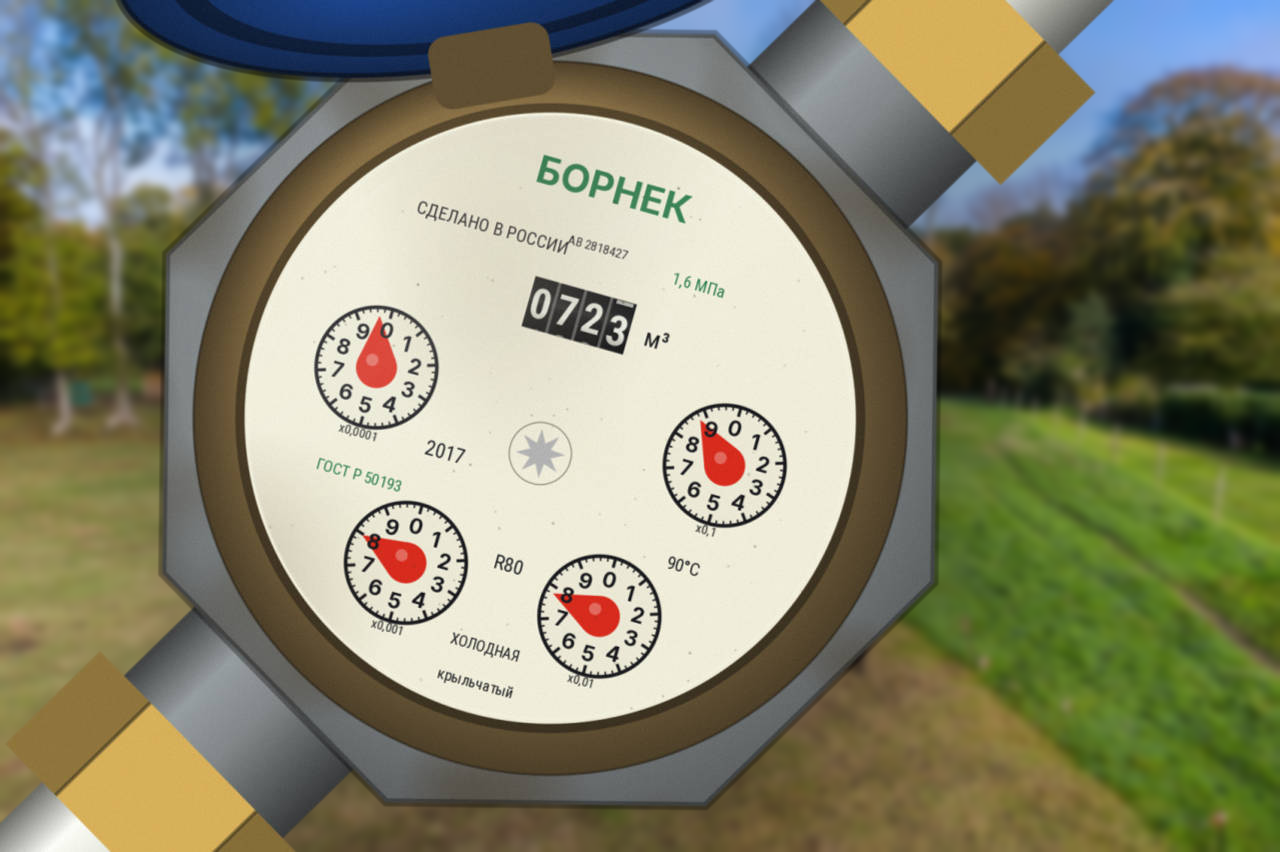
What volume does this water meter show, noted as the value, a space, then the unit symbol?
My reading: 722.8779 m³
